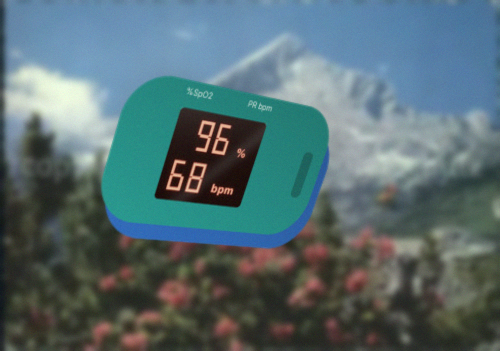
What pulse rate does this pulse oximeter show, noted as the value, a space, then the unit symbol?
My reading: 68 bpm
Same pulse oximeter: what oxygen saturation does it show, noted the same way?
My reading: 96 %
